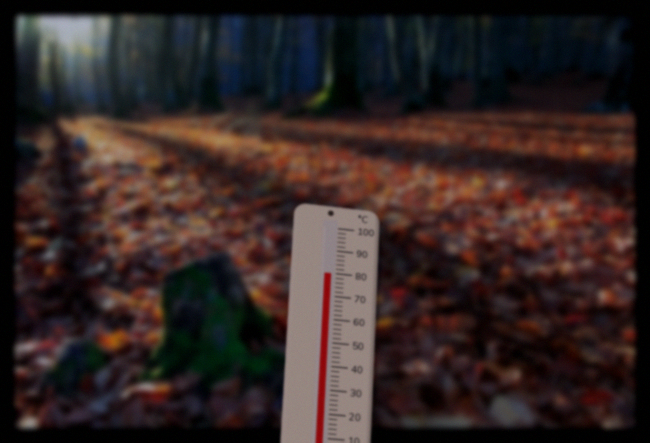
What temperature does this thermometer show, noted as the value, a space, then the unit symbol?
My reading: 80 °C
